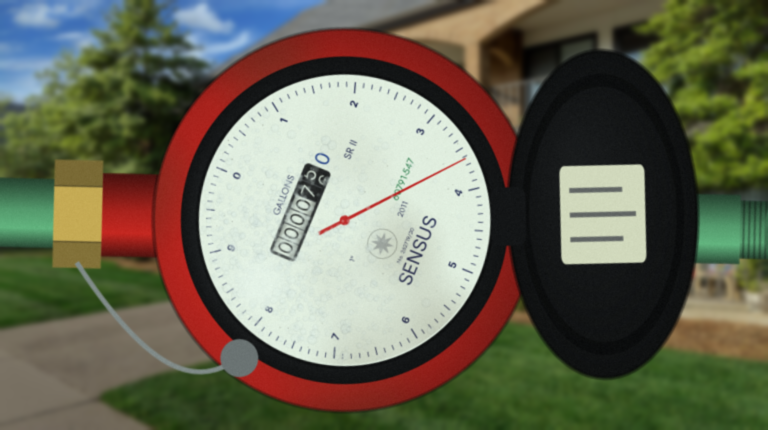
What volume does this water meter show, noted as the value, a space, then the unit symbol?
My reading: 753.6 gal
